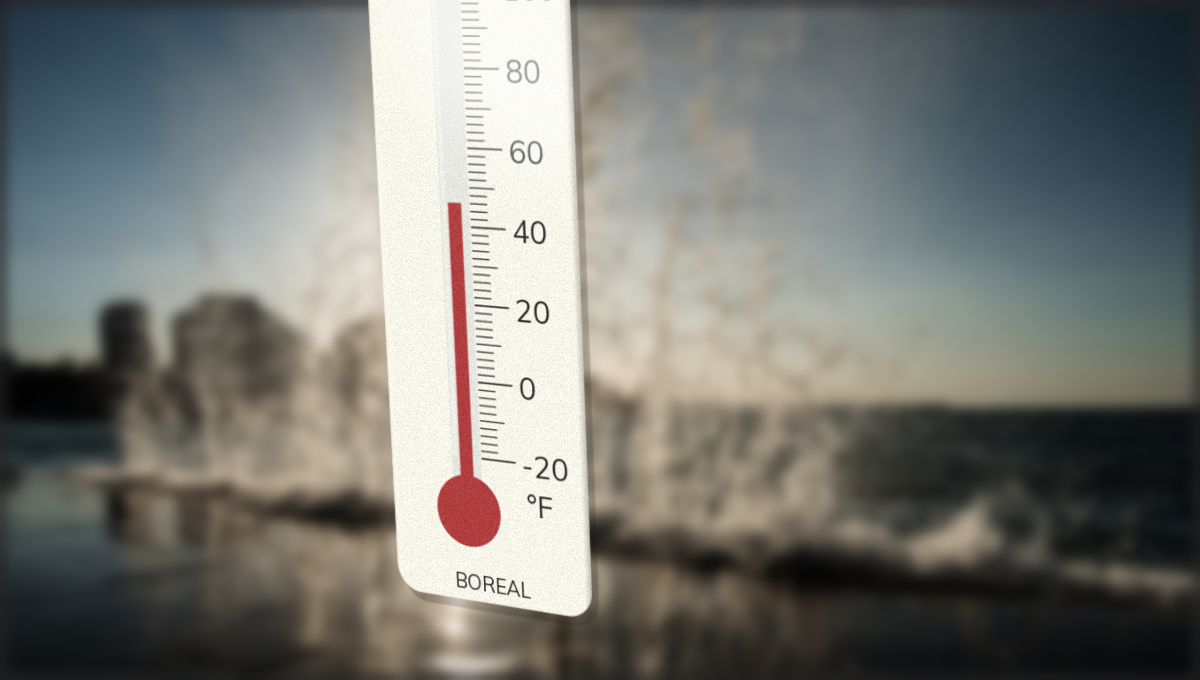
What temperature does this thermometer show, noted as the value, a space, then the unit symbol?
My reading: 46 °F
